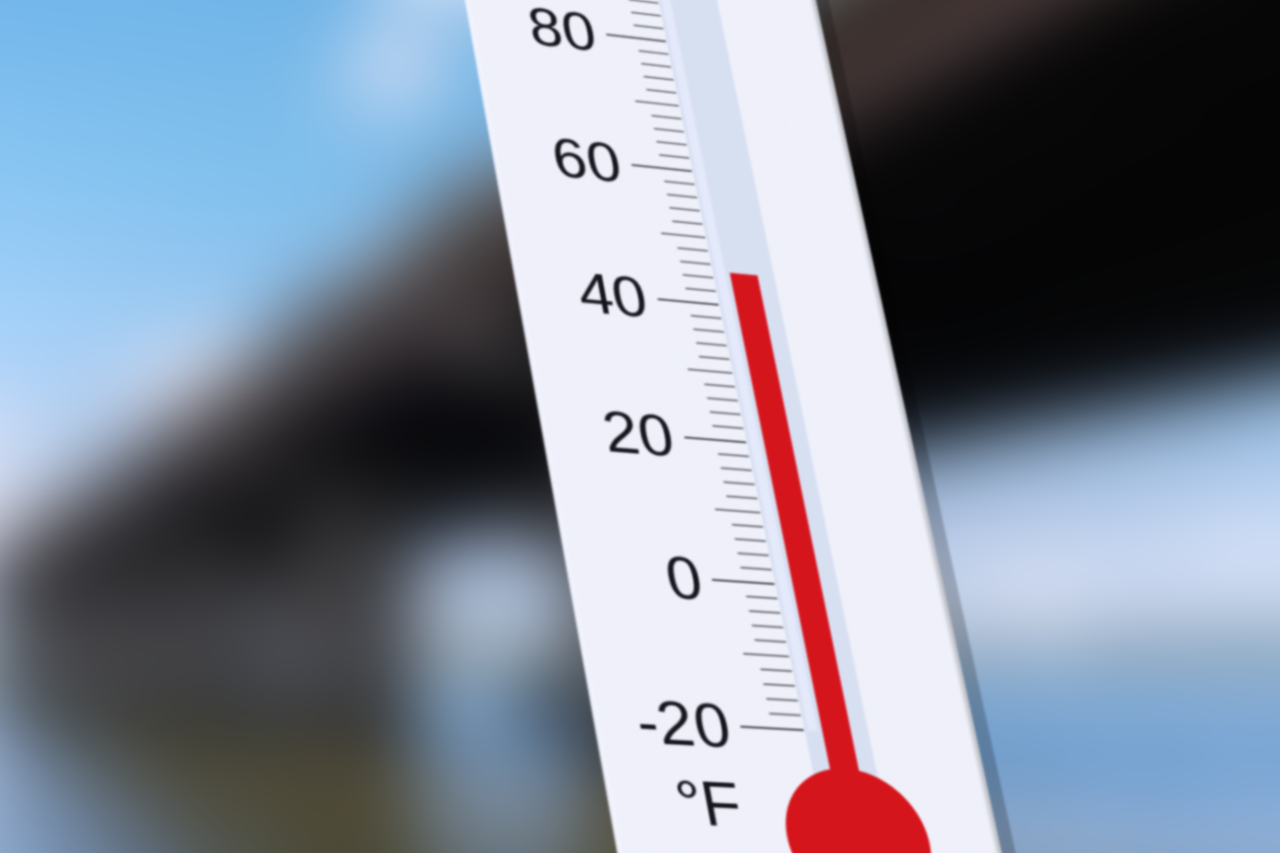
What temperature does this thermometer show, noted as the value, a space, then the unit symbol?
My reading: 45 °F
